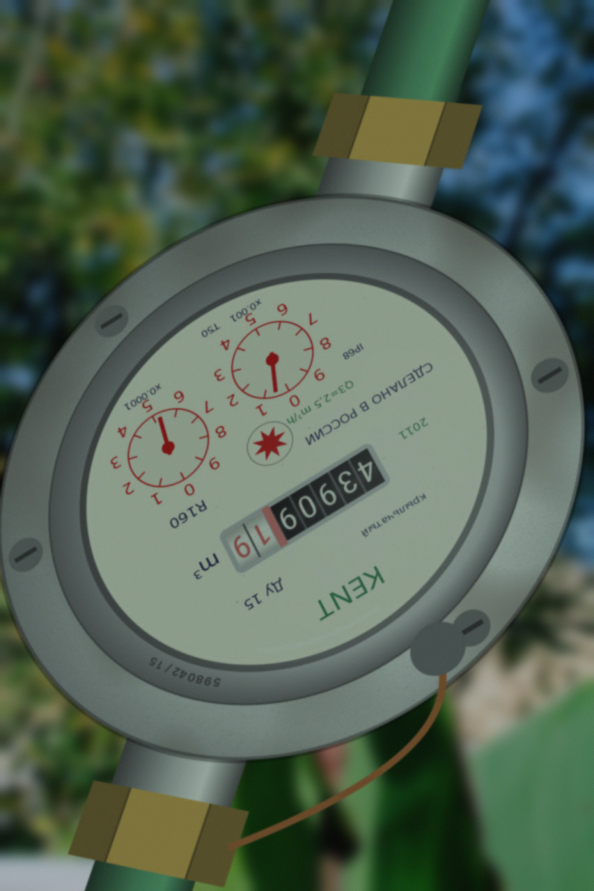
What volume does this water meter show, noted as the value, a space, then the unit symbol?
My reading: 43909.1905 m³
